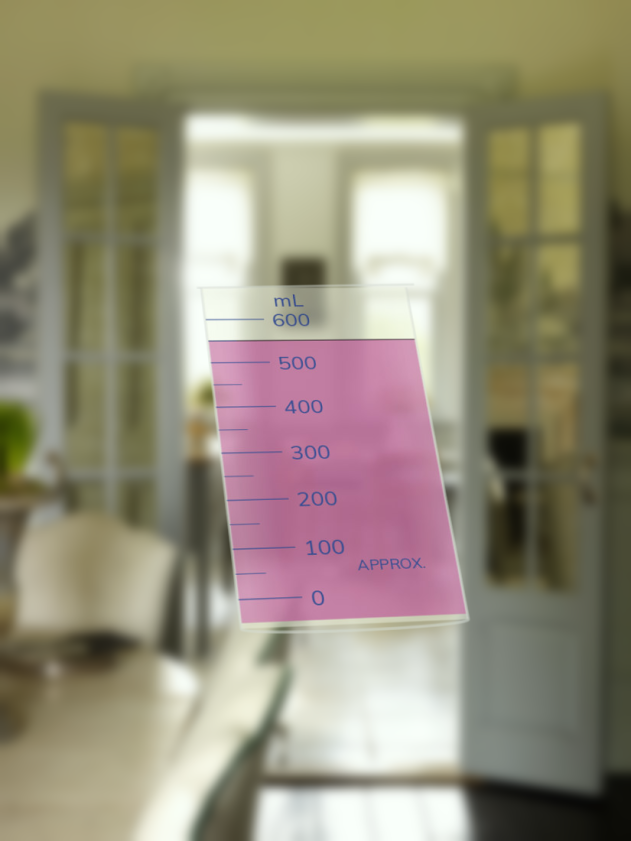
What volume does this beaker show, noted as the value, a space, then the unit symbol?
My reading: 550 mL
